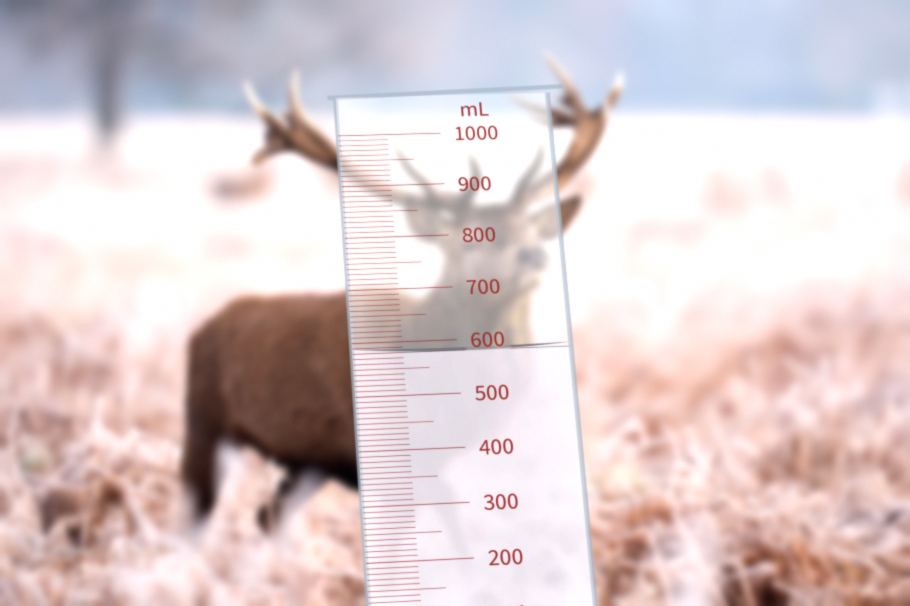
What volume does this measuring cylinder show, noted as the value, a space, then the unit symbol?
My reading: 580 mL
